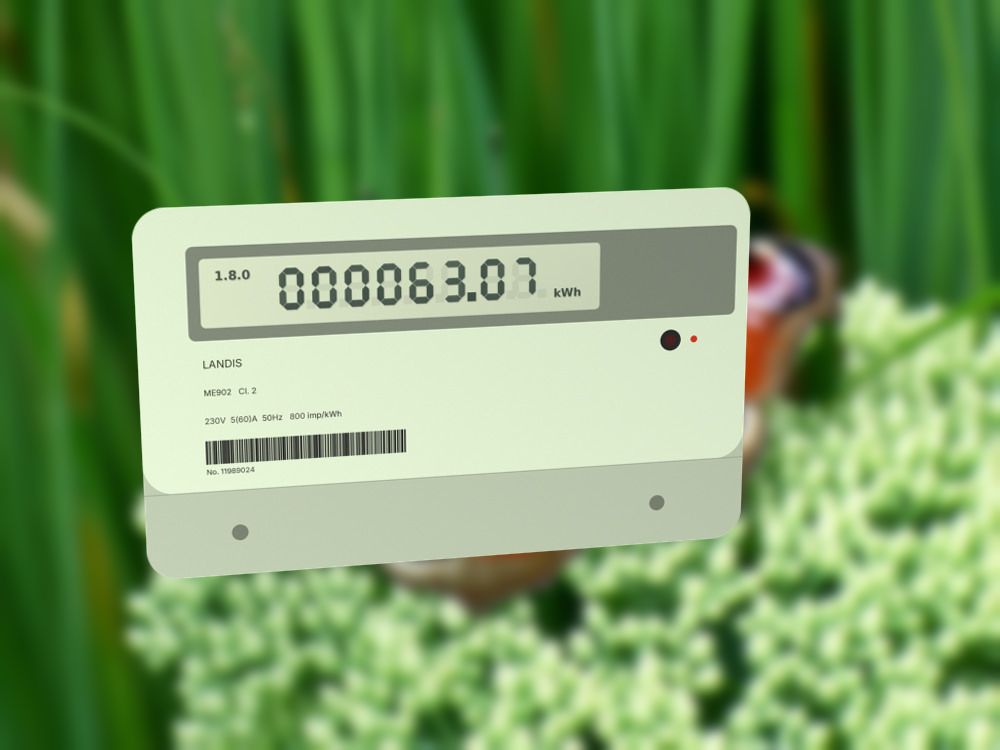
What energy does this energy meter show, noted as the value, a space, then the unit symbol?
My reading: 63.07 kWh
